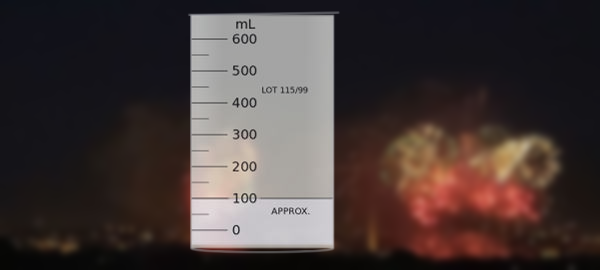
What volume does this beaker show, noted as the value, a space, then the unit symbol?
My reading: 100 mL
